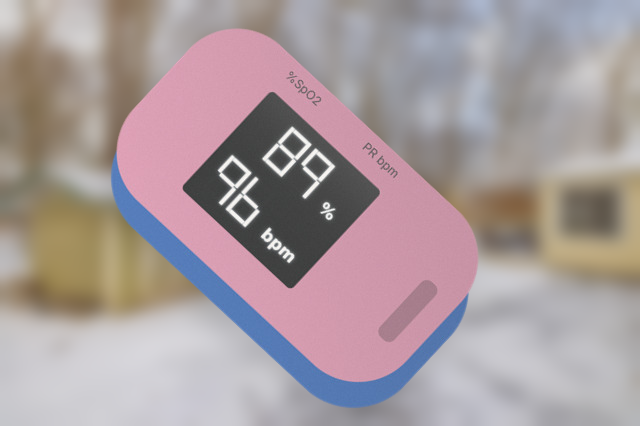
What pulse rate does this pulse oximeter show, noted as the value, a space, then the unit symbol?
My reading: 96 bpm
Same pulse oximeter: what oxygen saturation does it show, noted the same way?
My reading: 89 %
